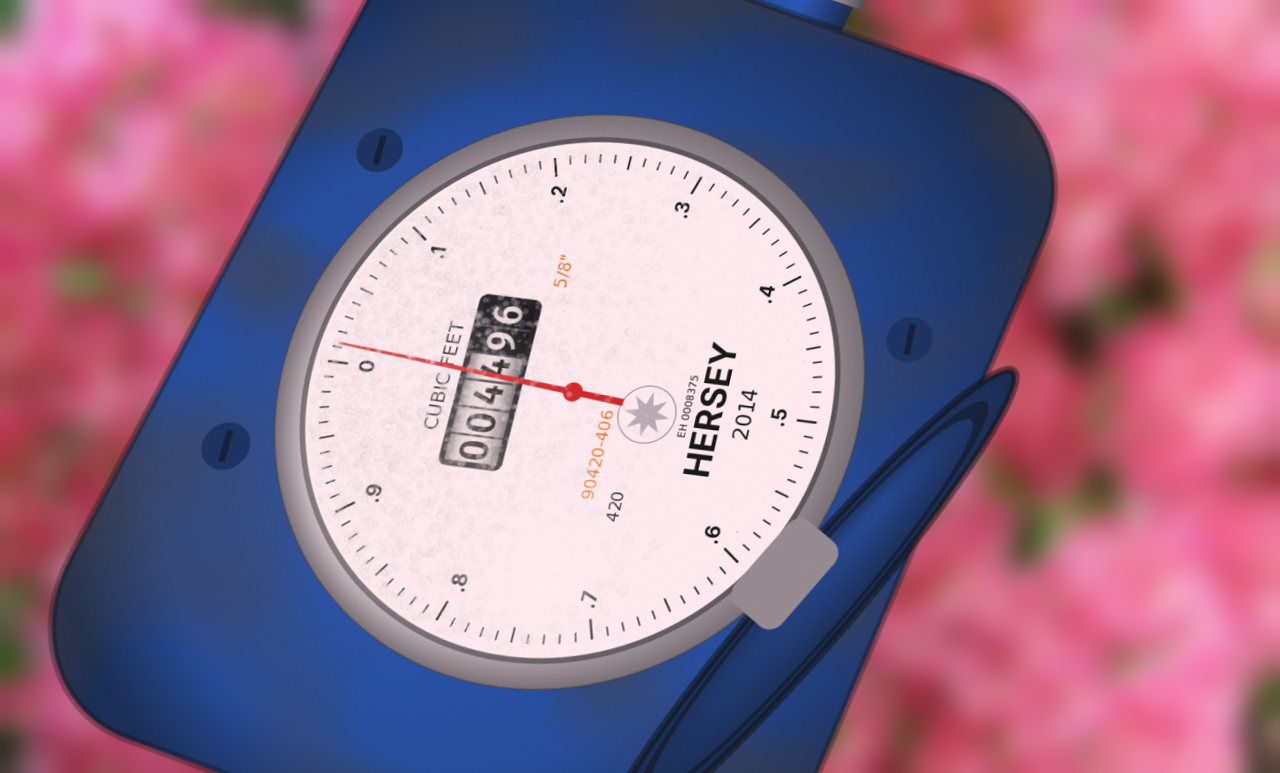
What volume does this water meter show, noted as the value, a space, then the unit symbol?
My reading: 4496.01 ft³
